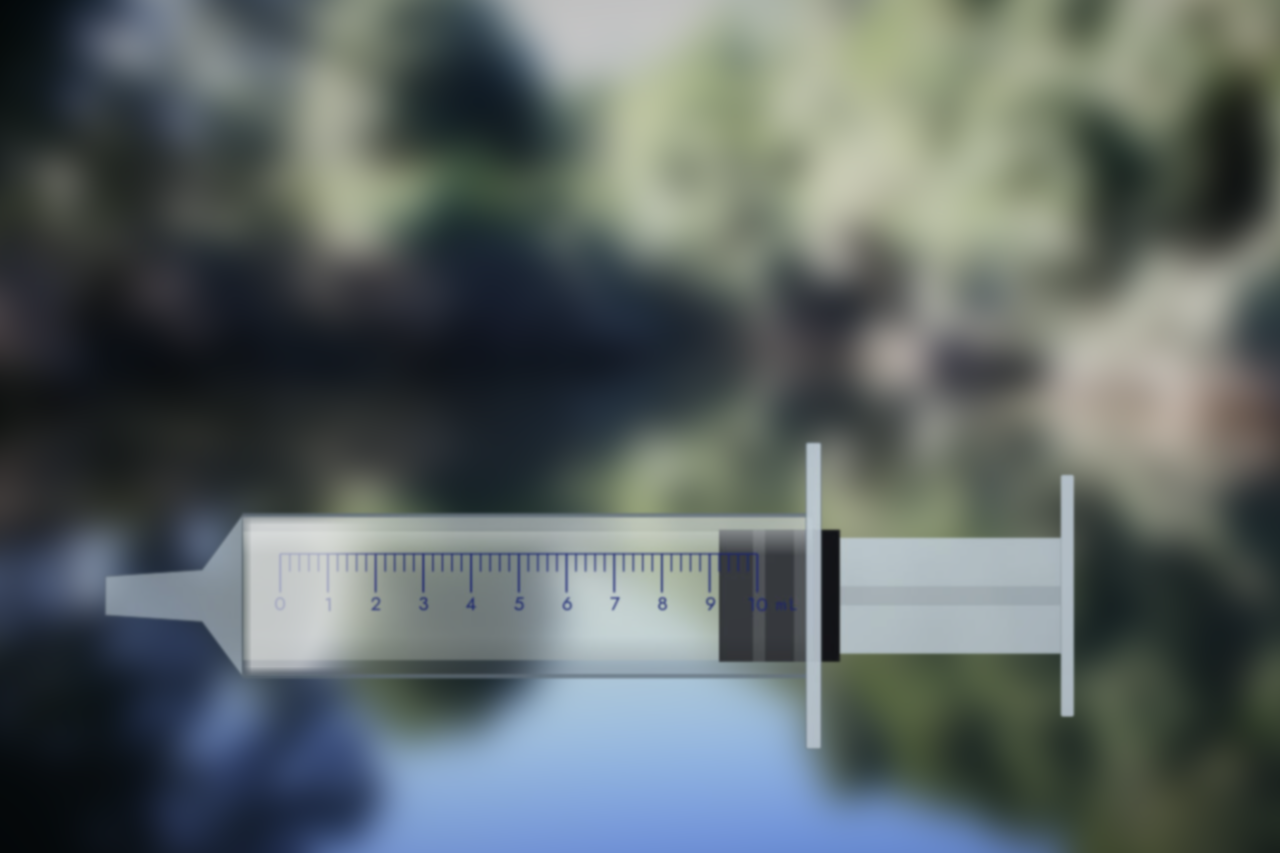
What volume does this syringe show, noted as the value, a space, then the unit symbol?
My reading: 9.2 mL
